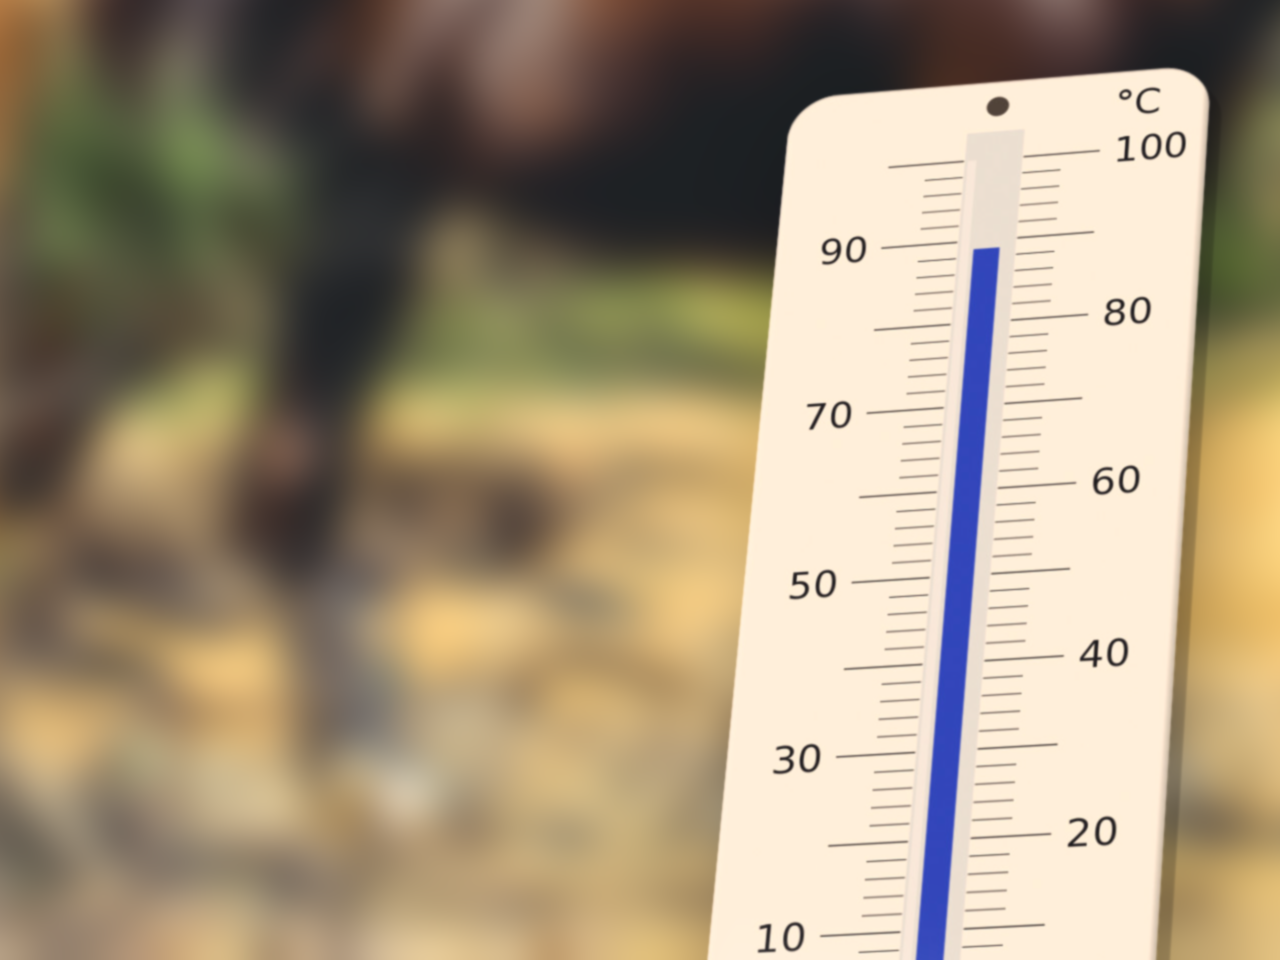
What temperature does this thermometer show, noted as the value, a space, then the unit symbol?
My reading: 89 °C
